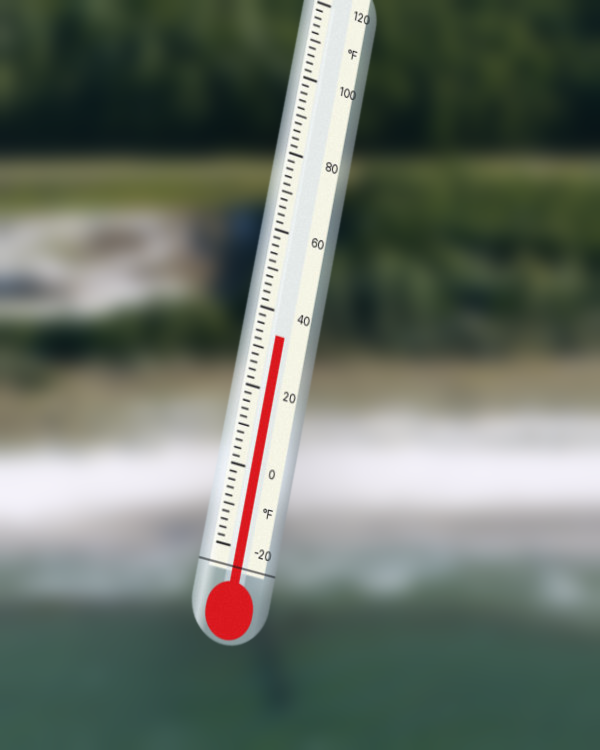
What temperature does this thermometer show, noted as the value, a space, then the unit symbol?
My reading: 34 °F
